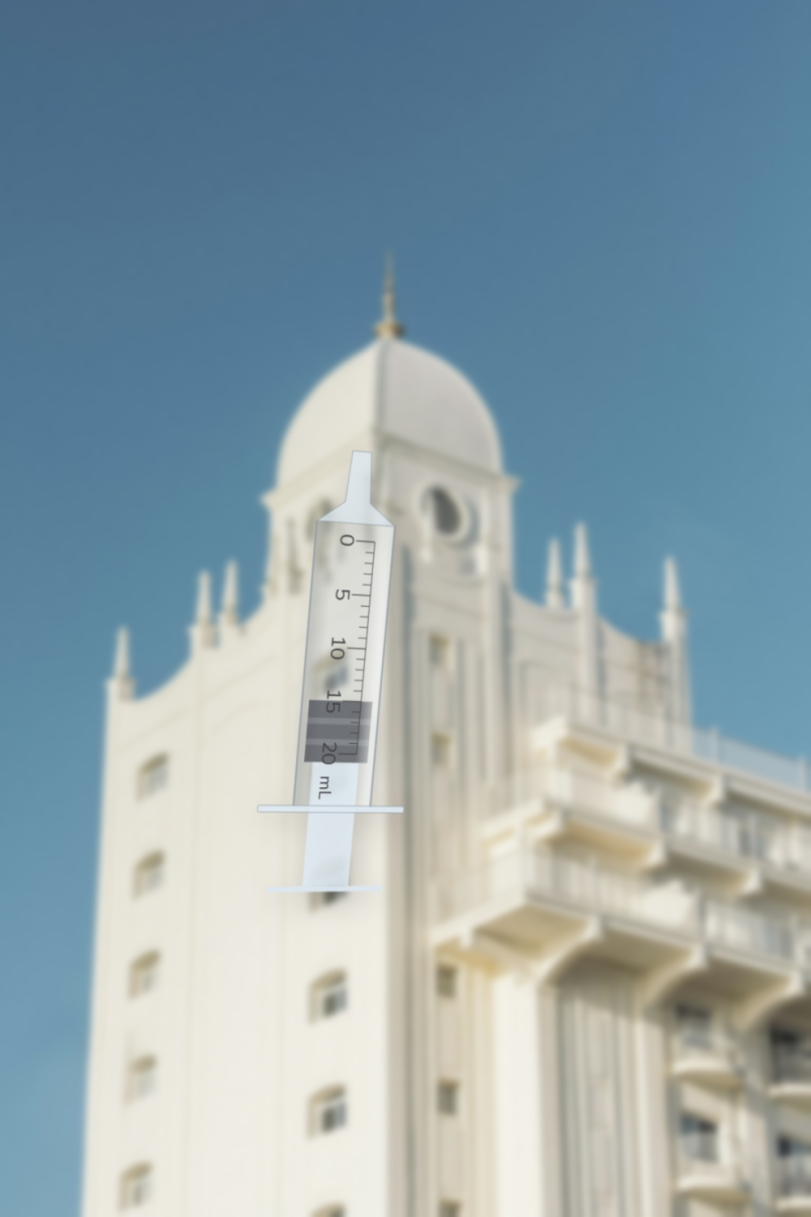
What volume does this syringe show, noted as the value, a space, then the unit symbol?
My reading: 15 mL
